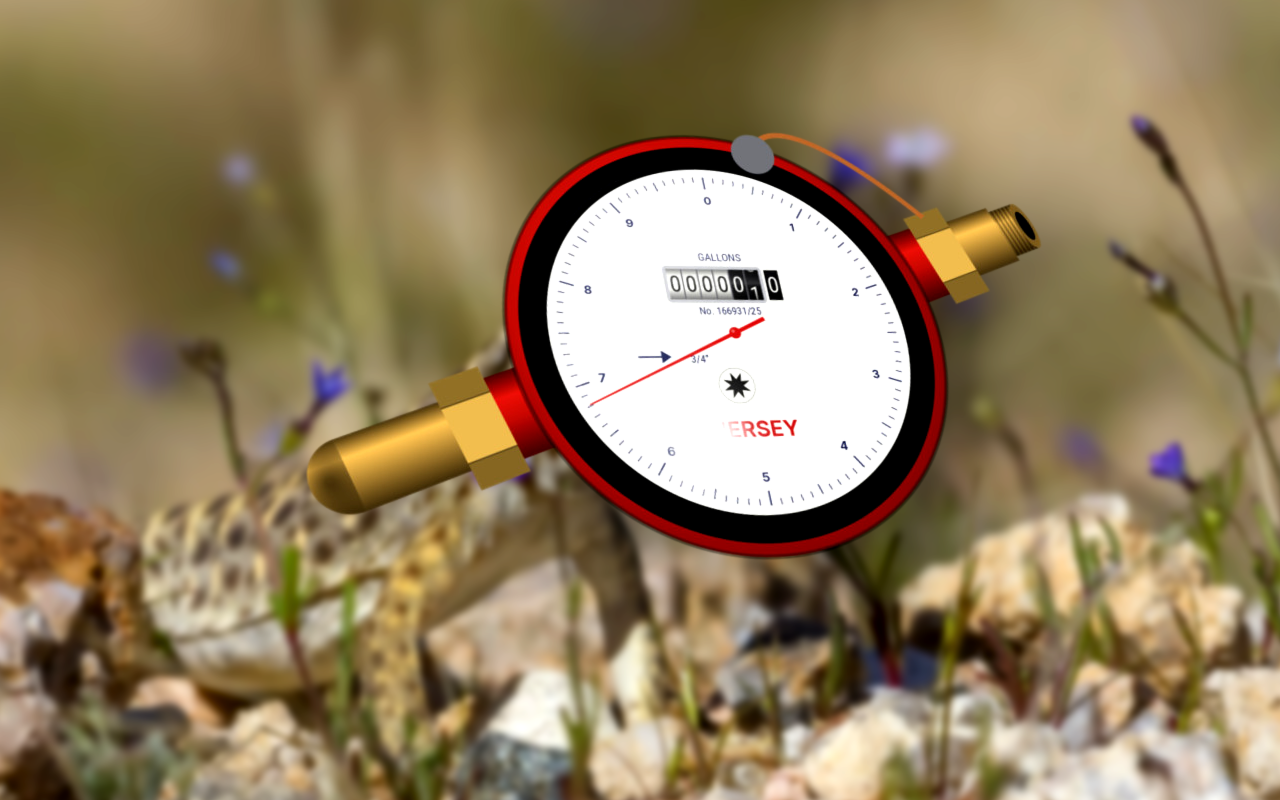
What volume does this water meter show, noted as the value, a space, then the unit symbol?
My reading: 6.8 gal
